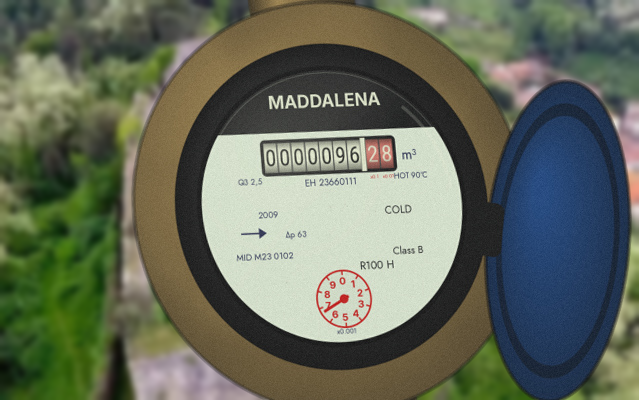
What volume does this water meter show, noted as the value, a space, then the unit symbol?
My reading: 96.286 m³
